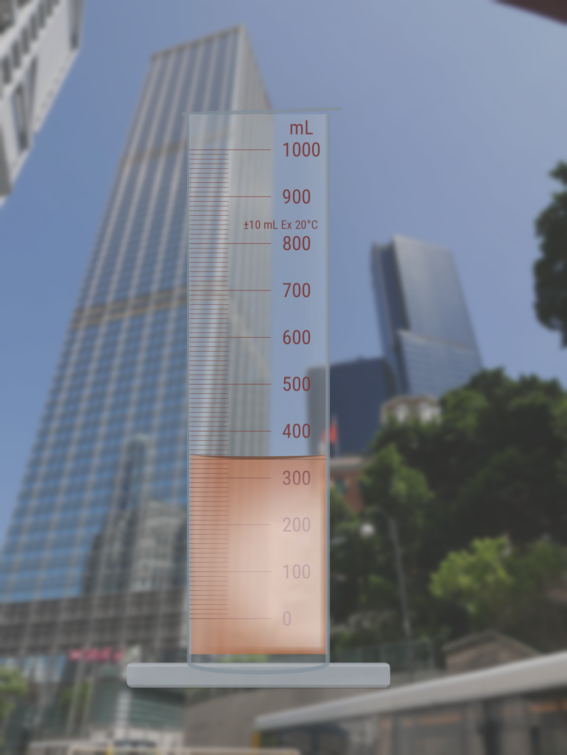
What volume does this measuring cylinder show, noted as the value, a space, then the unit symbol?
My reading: 340 mL
